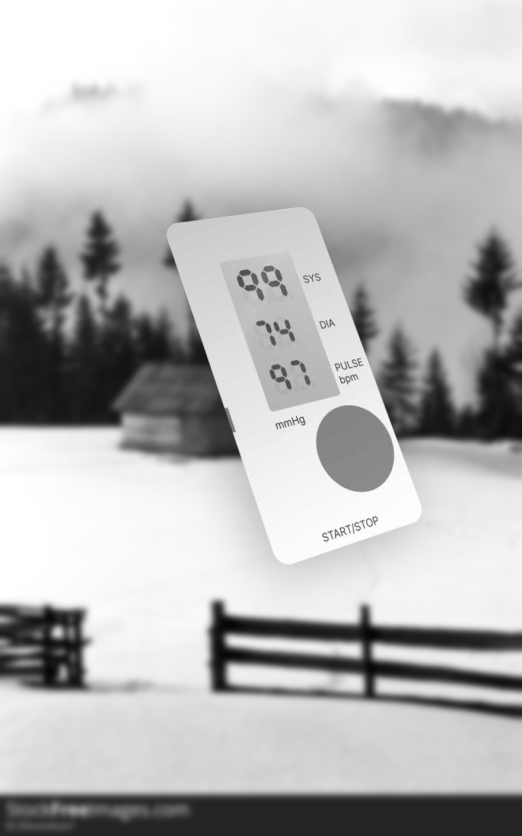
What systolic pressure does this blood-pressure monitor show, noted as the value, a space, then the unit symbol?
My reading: 99 mmHg
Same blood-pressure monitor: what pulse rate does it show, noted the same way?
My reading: 97 bpm
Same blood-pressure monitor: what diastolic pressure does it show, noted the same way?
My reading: 74 mmHg
